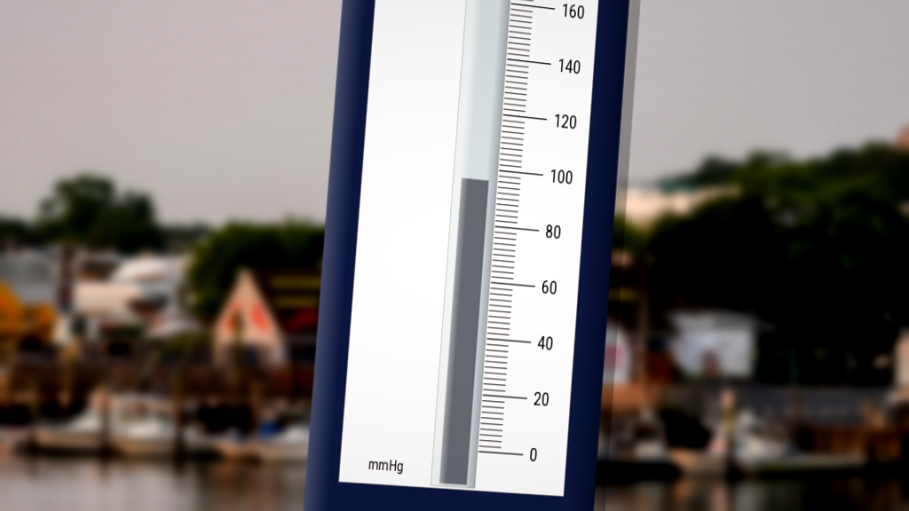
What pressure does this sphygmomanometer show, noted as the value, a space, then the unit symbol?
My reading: 96 mmHg
